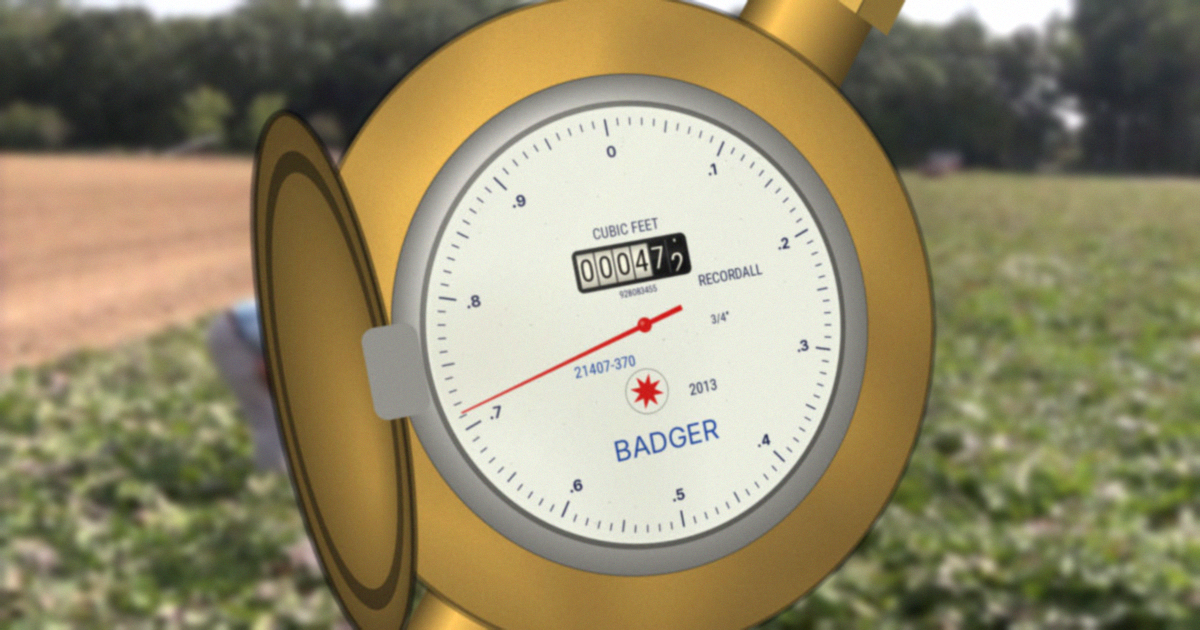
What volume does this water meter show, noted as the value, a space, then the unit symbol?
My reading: 471.71 ft³
